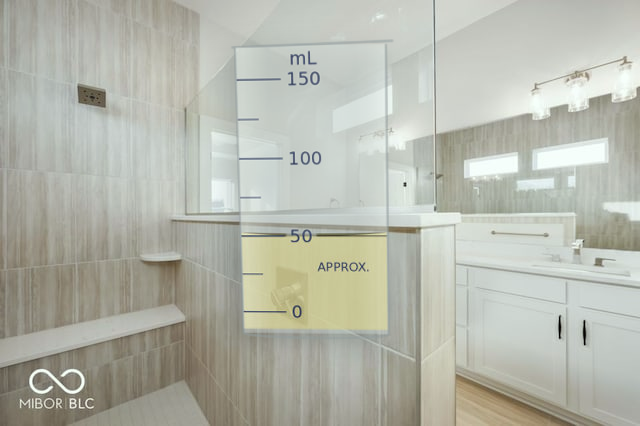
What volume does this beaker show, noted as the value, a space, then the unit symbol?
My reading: 50 mL
